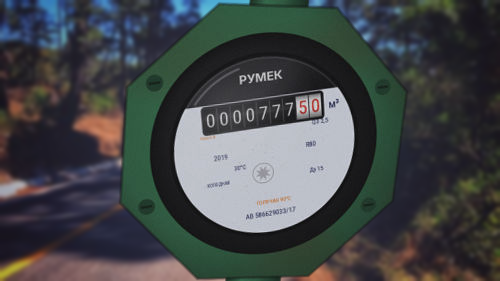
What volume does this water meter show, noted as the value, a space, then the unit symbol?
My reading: 777.50 m³
